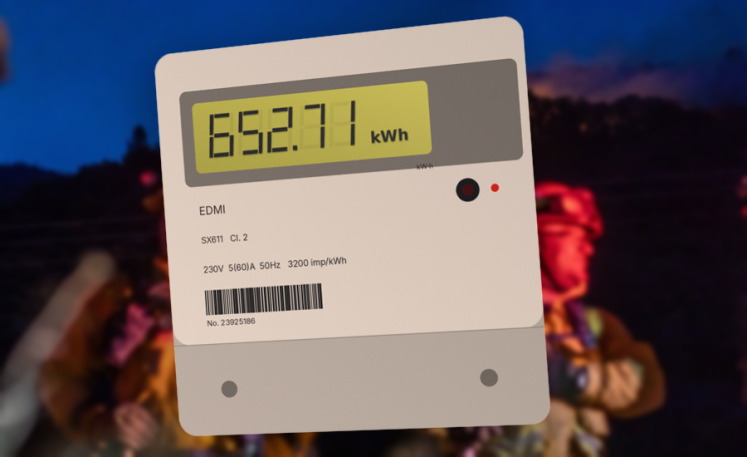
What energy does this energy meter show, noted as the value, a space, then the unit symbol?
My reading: 652.71 kWh
